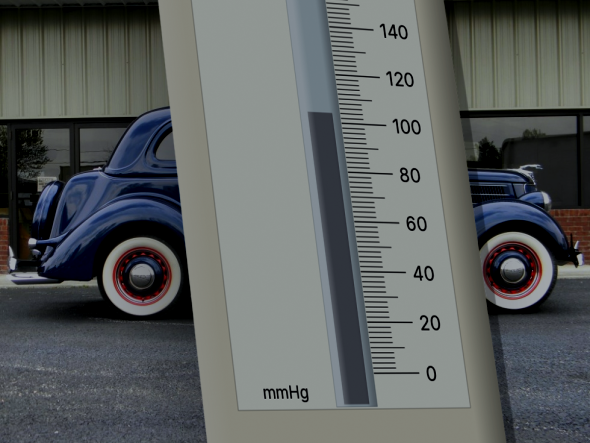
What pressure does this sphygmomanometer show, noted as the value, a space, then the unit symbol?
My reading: 104 mmHg
